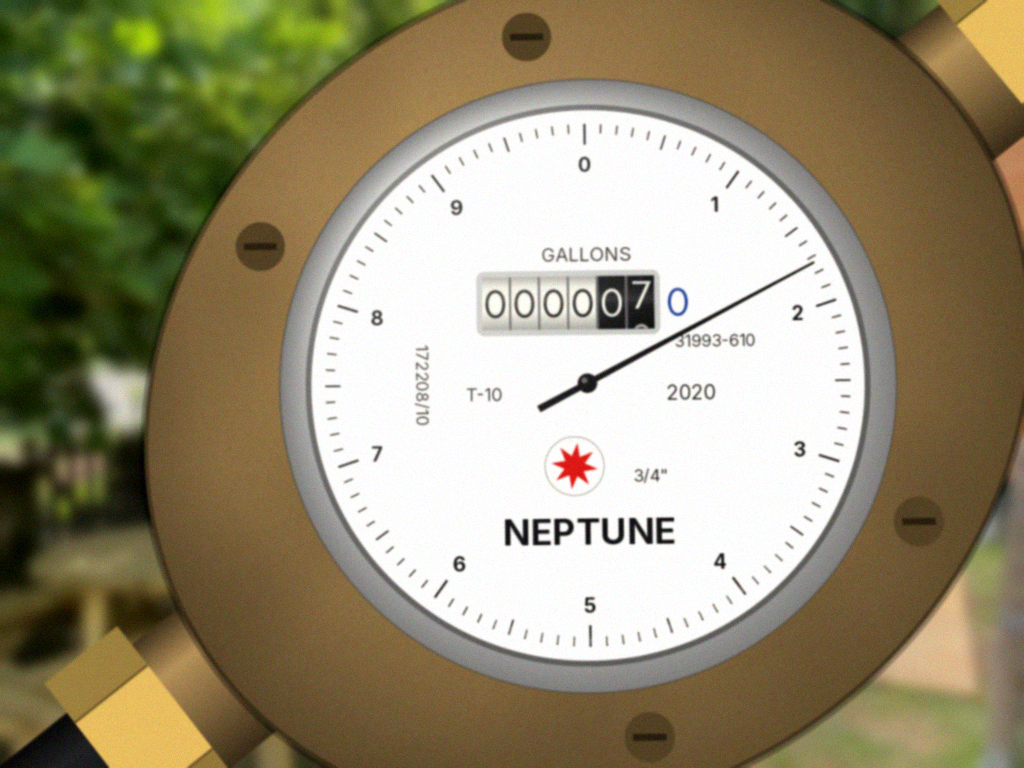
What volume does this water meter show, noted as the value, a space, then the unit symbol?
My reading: 71.7 gal
